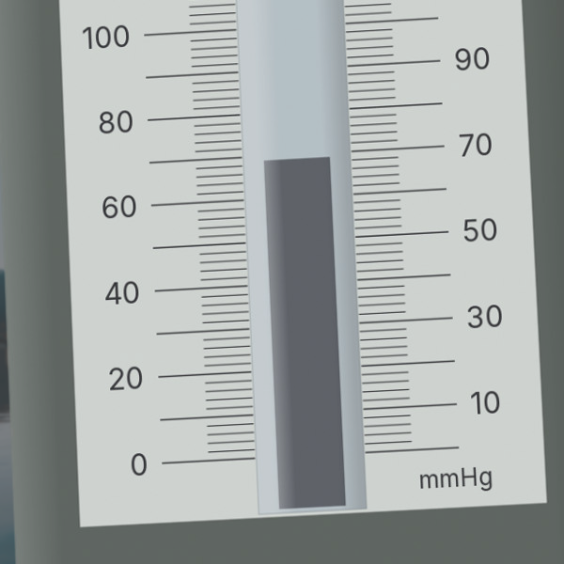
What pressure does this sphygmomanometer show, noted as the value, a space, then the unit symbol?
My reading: 69 mmHg
